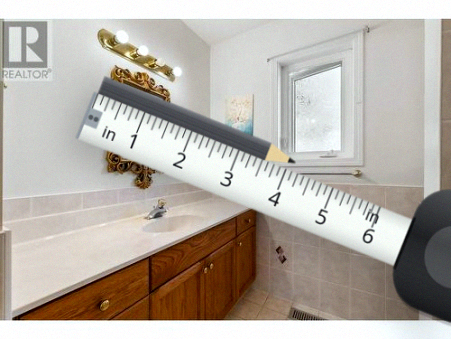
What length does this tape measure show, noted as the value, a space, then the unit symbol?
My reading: 4.125 in
